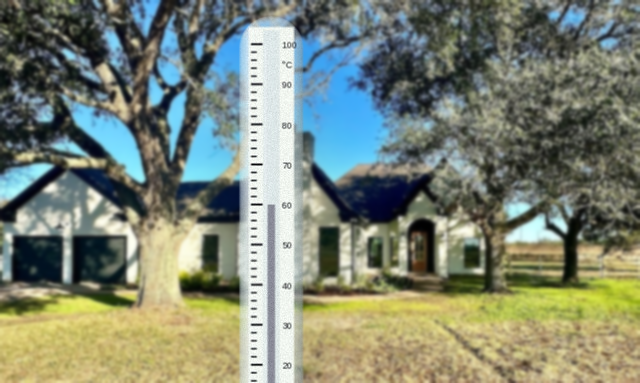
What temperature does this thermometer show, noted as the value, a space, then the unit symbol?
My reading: 60 °C
